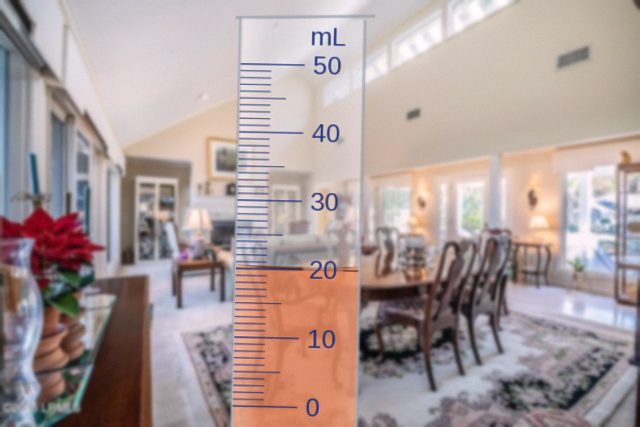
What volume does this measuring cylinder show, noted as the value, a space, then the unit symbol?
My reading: 20 mL
